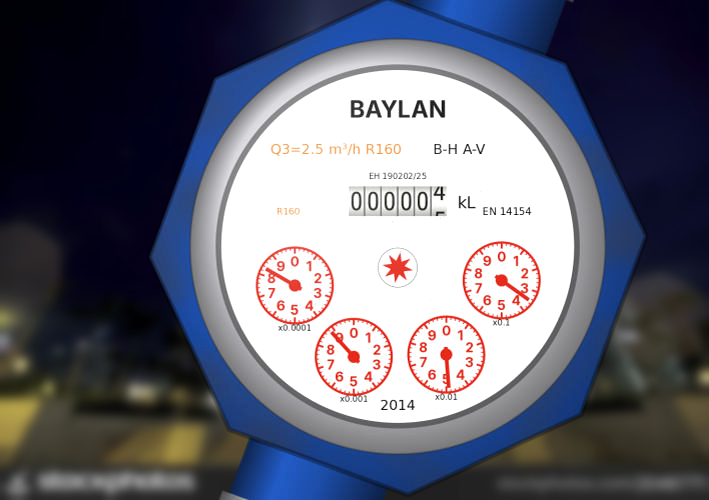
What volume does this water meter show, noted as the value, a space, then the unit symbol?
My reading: 4.3488 kL
